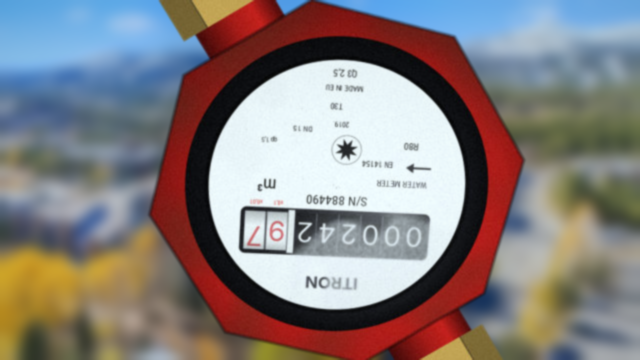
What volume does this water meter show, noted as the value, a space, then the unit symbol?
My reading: 242.97 m³
